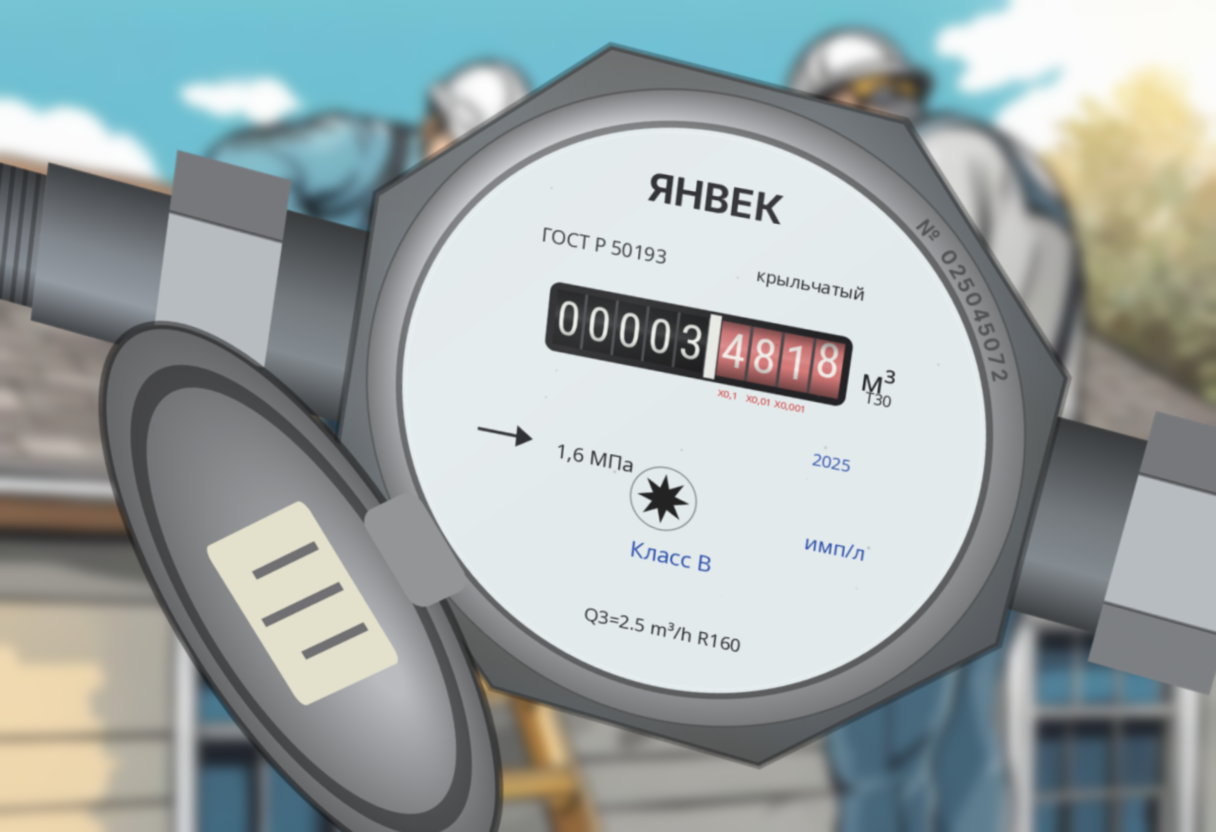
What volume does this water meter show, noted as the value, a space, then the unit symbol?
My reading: 3.4818 m³
